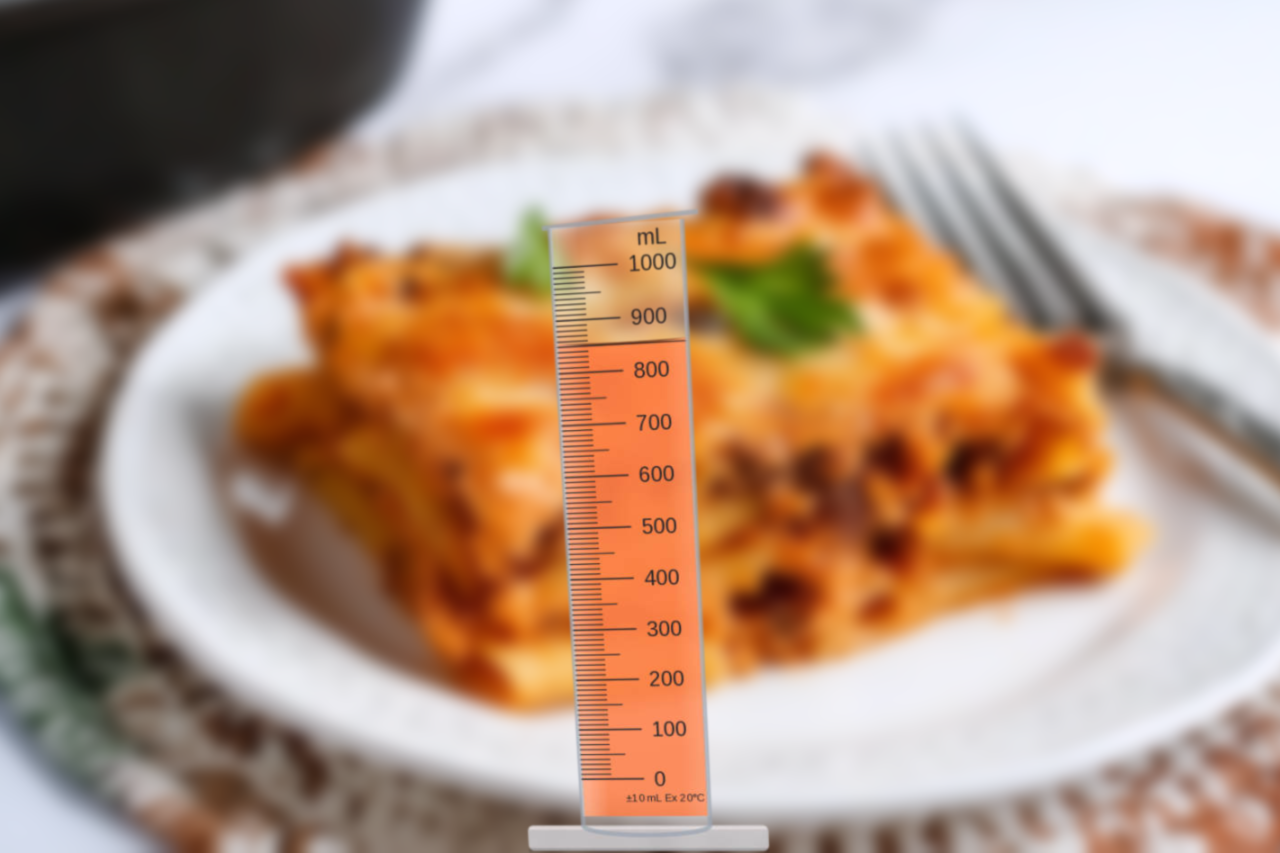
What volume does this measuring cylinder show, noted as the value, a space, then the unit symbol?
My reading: 850 mL
